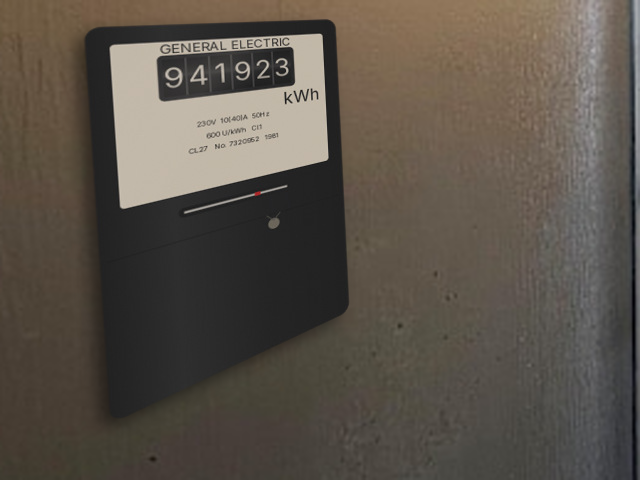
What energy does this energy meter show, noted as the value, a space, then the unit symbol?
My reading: 941923 kWh
